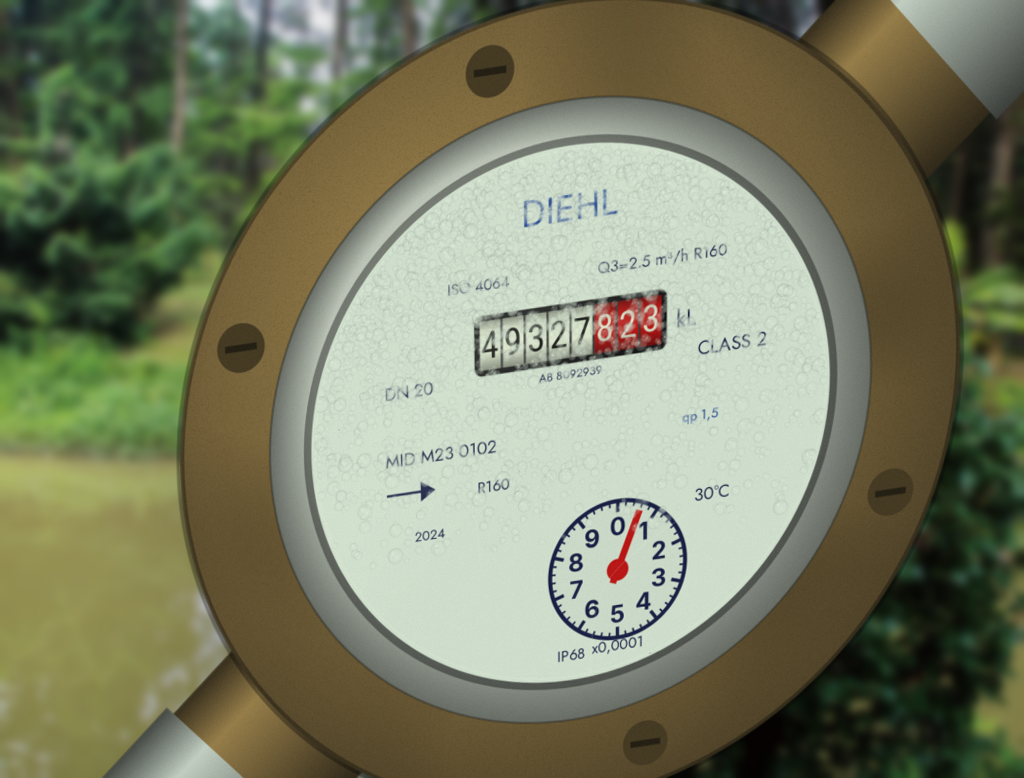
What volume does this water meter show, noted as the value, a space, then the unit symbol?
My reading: 49327.8230 kL
